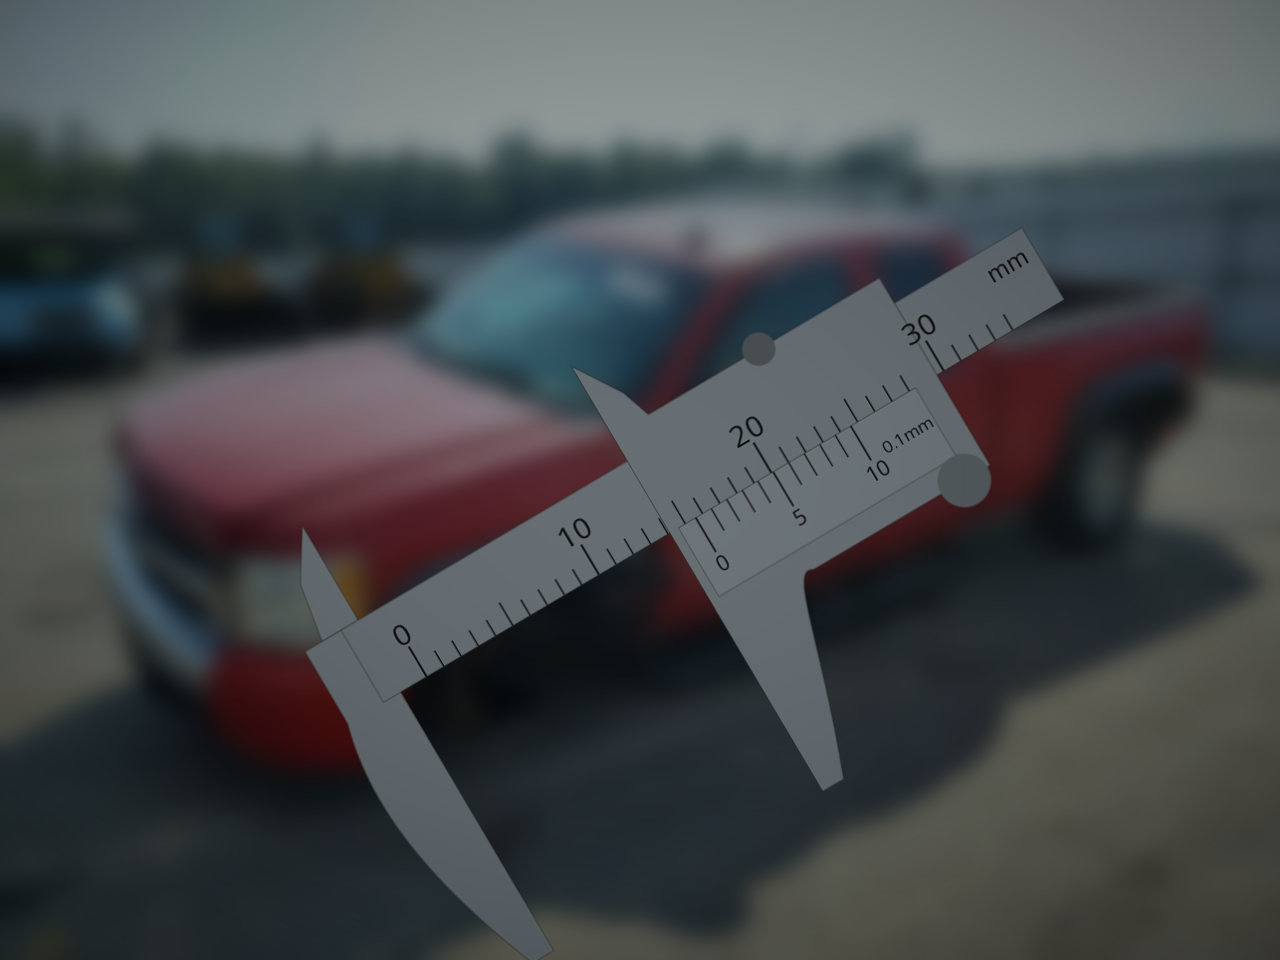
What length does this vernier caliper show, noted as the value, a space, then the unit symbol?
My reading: 15.6 mm
